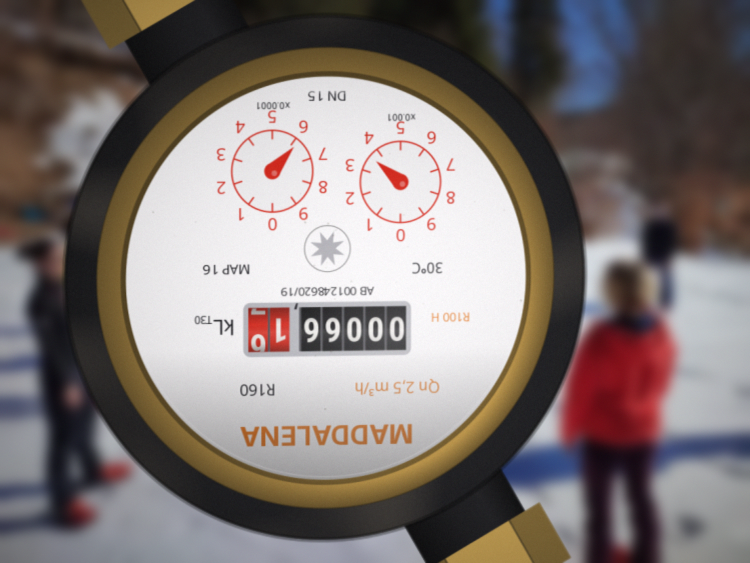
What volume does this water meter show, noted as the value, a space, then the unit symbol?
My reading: 66.1636 kL
